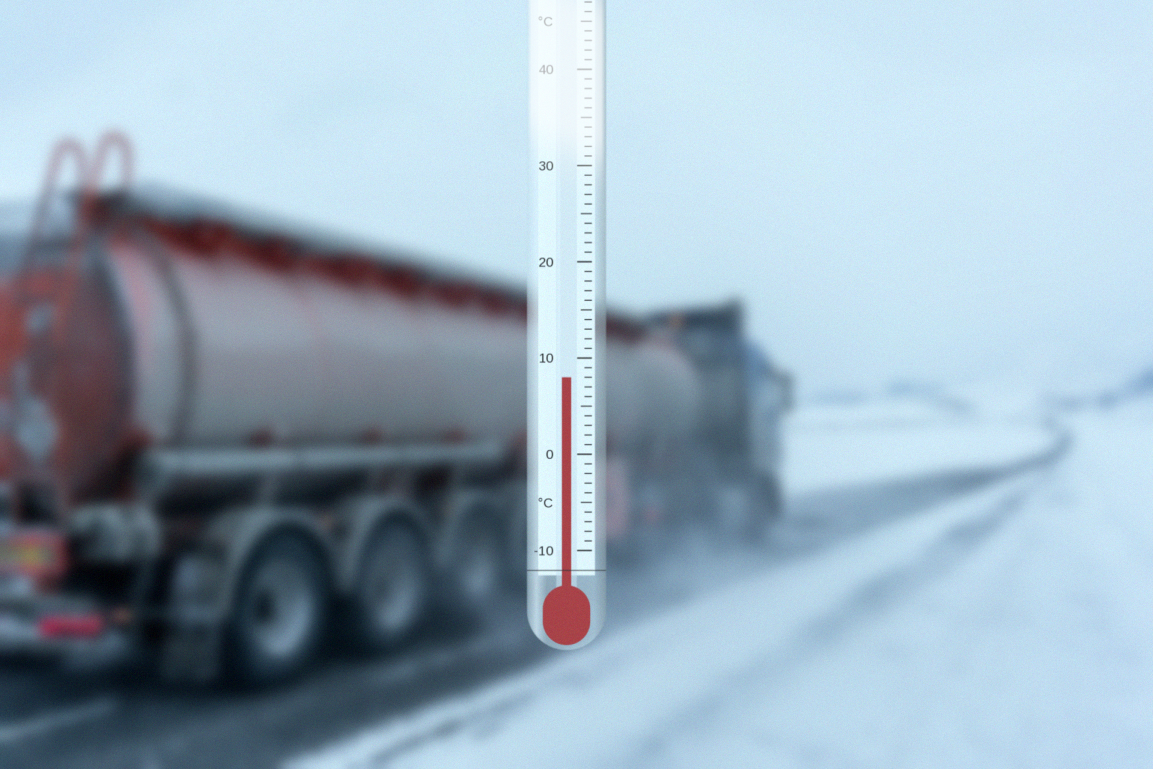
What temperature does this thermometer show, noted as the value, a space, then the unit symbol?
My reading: 8 °C
